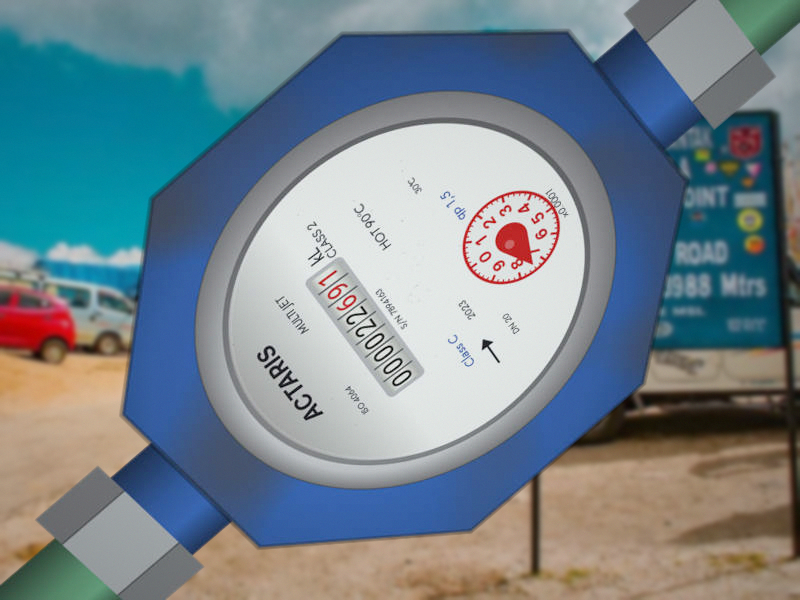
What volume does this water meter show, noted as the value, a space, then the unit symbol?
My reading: 22.6917 kL
